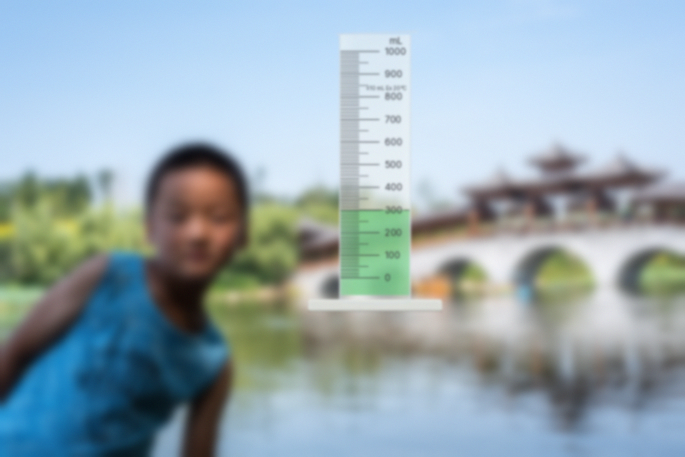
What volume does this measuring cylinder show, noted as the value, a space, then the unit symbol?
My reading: 300 mL
